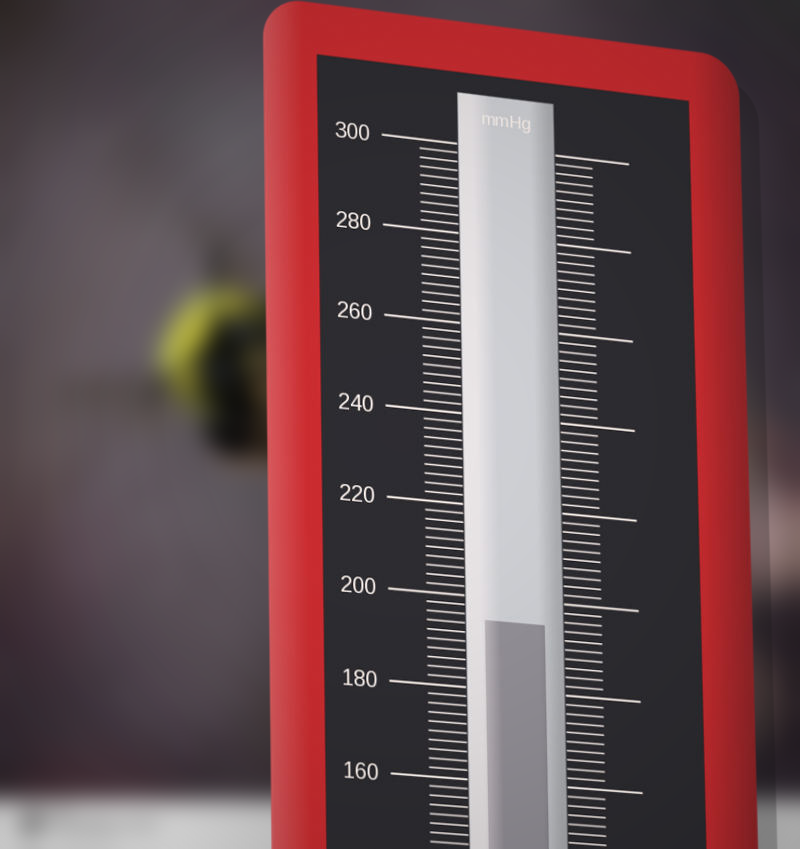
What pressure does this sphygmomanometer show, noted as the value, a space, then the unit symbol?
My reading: 195 mmHg
